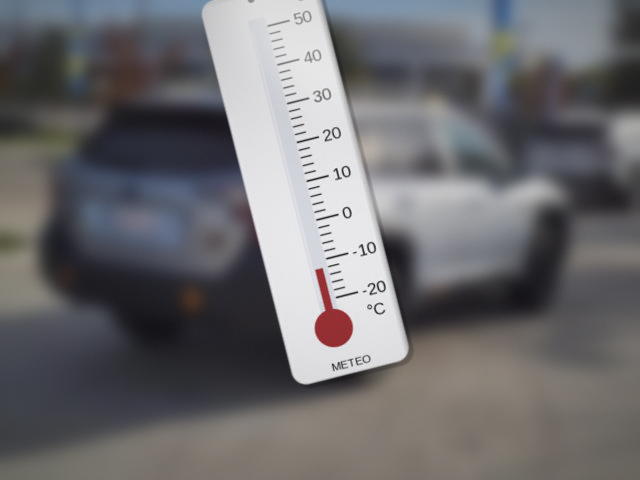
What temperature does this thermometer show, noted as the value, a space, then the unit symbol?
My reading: -12 °C
